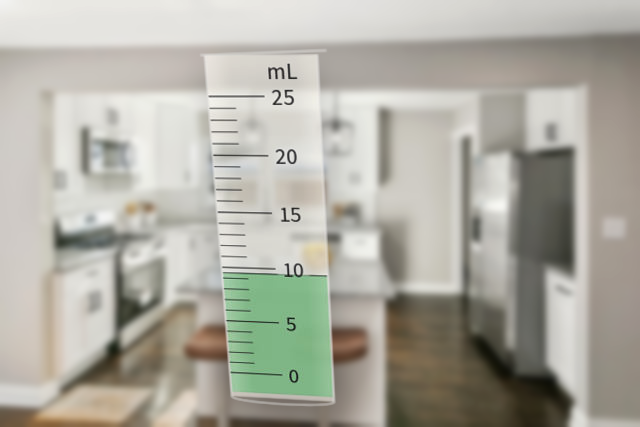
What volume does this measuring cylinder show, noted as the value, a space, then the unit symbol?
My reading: 9.5 mL
